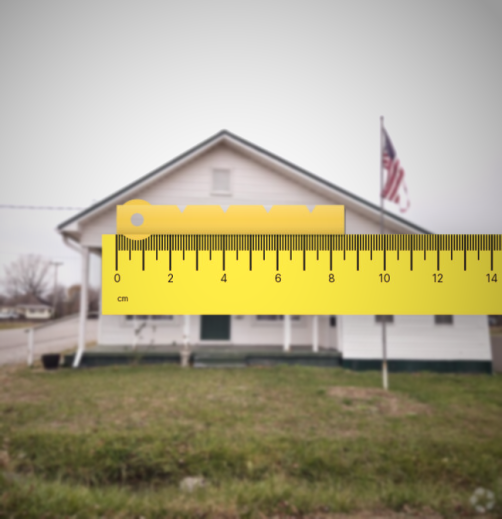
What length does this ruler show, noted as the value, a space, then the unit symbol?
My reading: 8.5 cm
